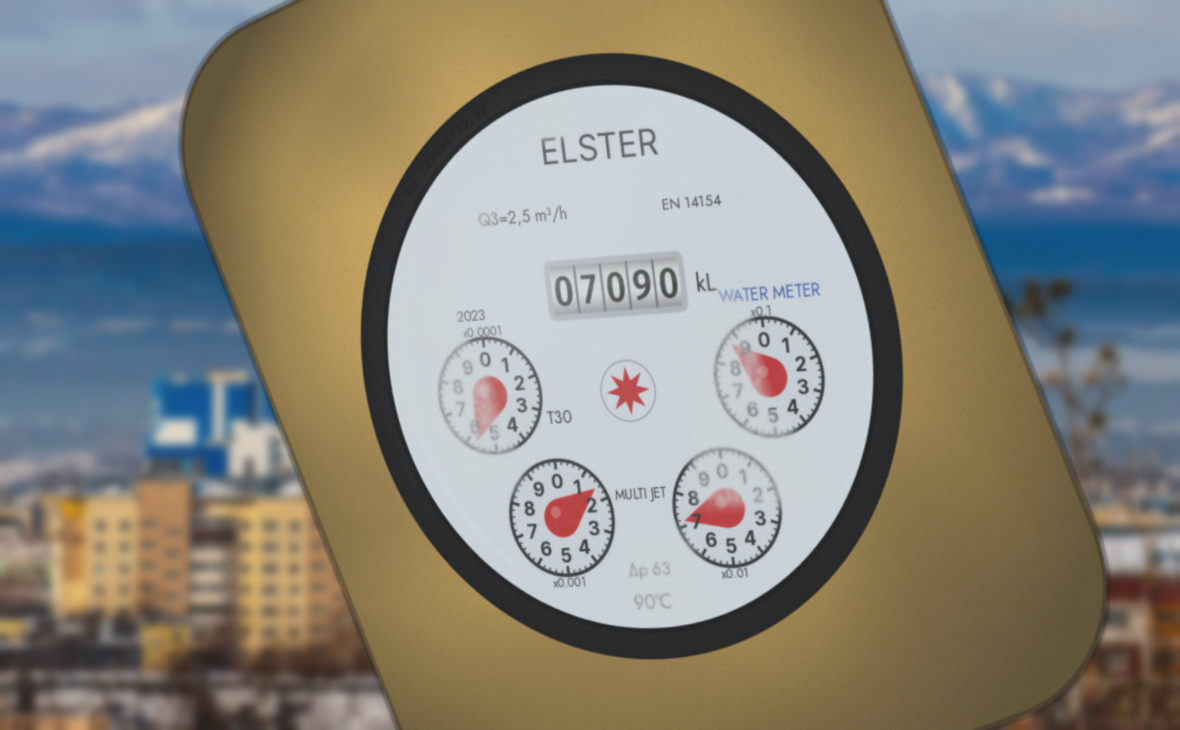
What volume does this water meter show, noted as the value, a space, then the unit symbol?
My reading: 7090.8715 kL
